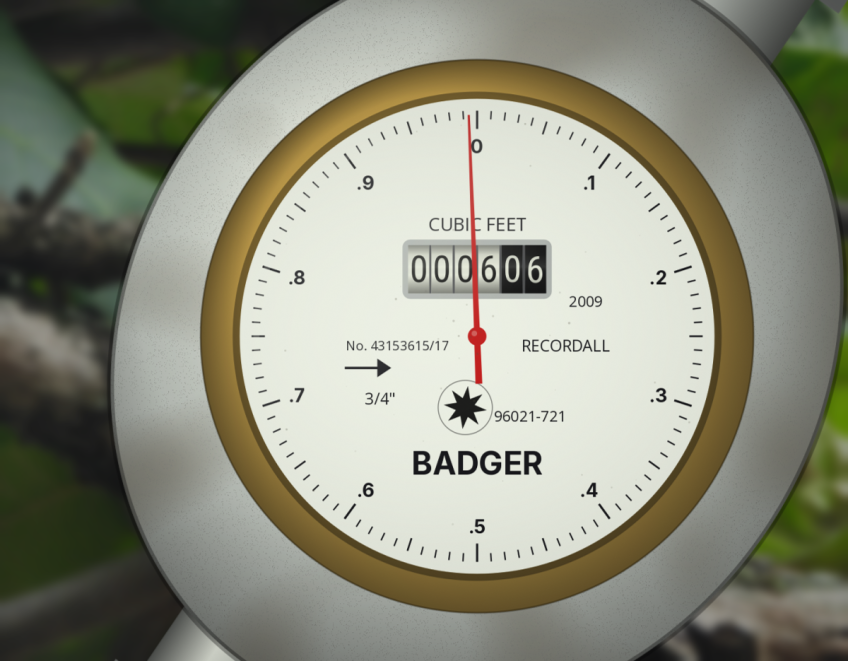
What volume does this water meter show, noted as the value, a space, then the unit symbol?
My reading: 605.99 ft³
